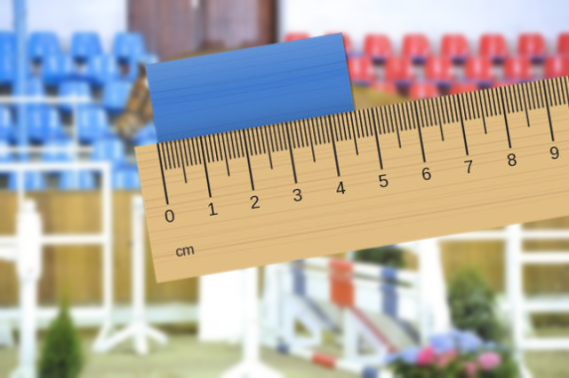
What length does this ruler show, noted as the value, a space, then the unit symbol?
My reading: 4.6 cm
